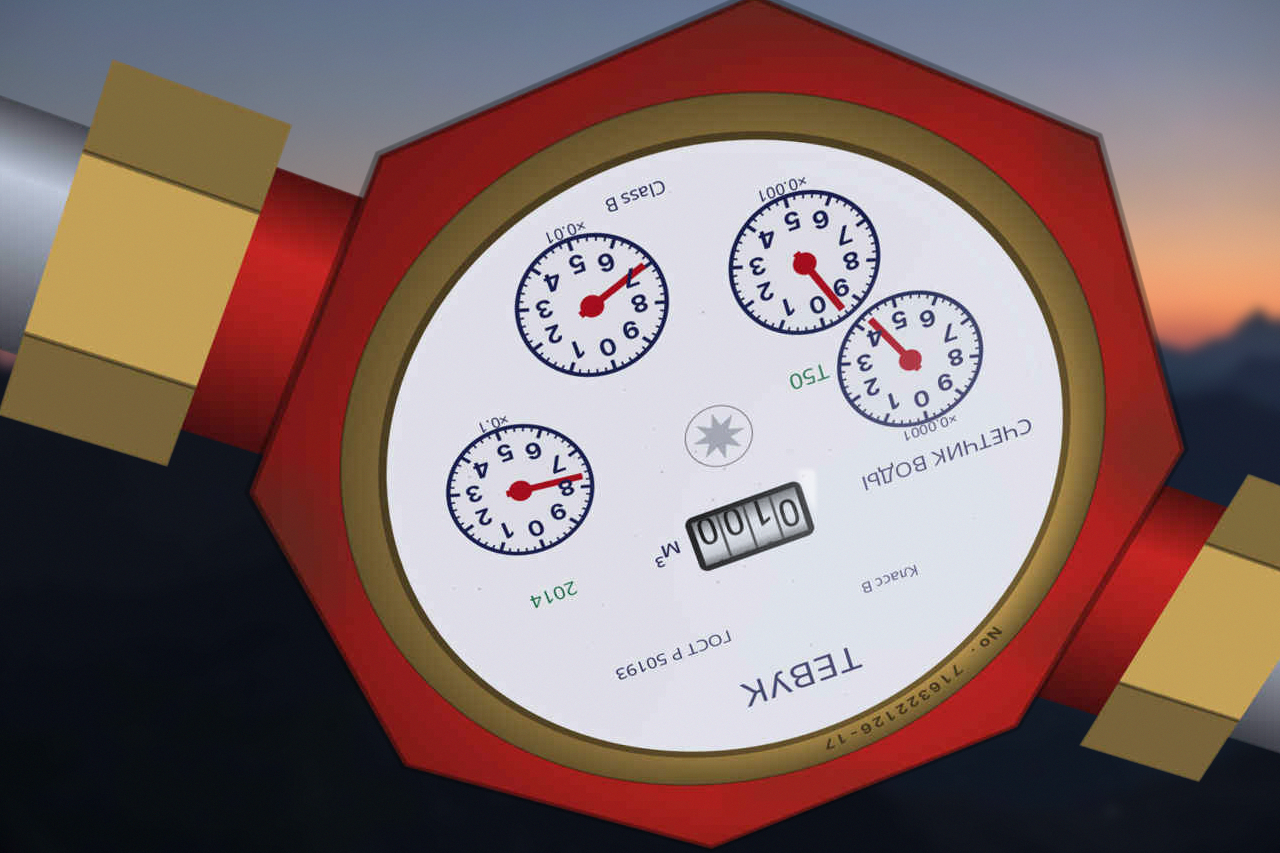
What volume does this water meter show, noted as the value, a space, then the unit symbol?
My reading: 99.7694 m³
